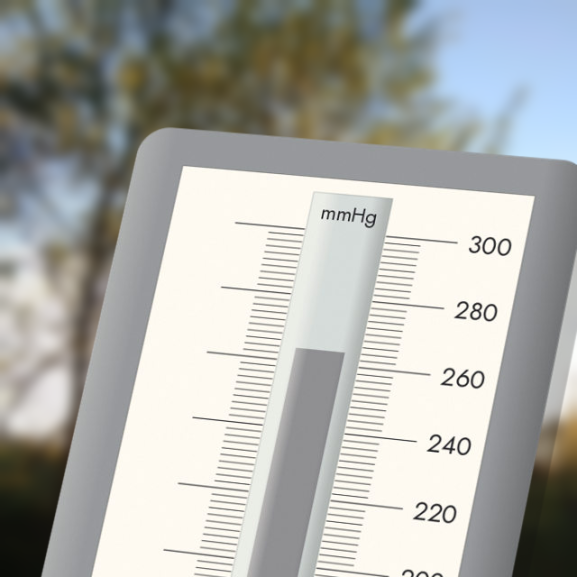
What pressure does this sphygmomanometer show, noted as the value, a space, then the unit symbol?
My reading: 264 mmHg
